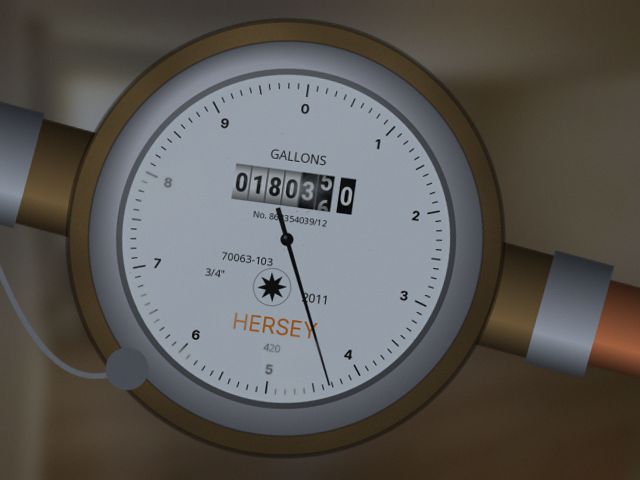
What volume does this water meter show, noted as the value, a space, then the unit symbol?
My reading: 180354.3 gal
